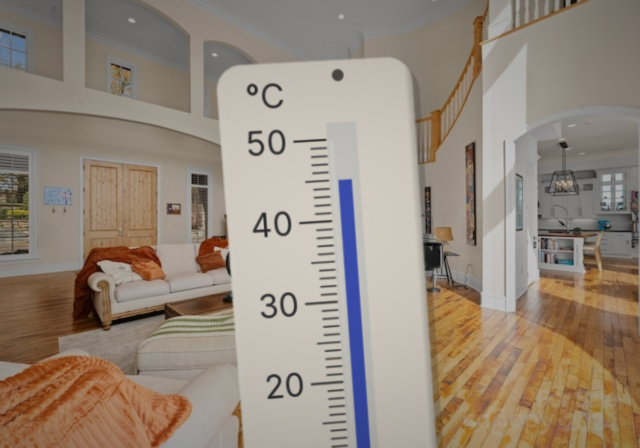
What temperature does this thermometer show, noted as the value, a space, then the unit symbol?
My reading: 45 °C
